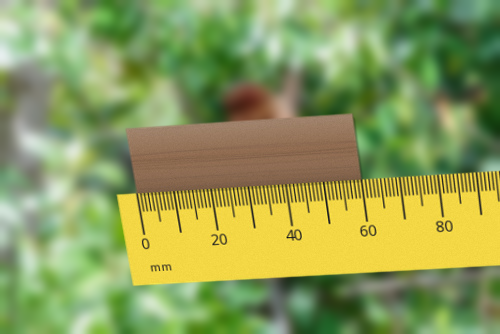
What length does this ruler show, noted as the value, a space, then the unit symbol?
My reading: 60 mm
